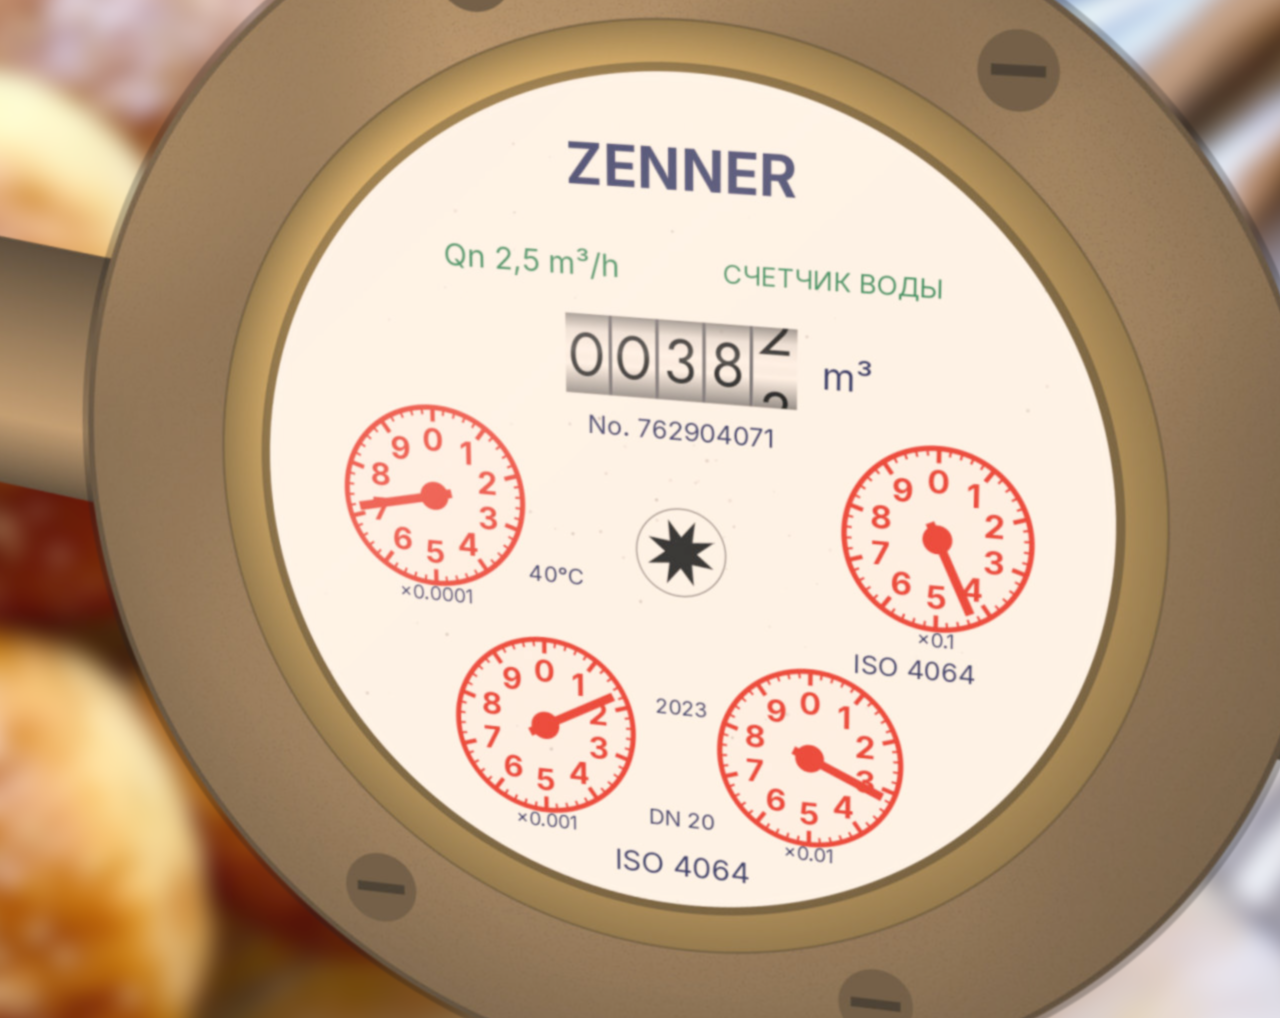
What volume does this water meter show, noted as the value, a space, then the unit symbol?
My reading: 382.4317 m³
